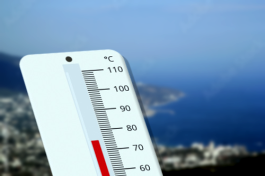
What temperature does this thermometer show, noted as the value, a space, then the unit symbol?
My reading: 75 °C
